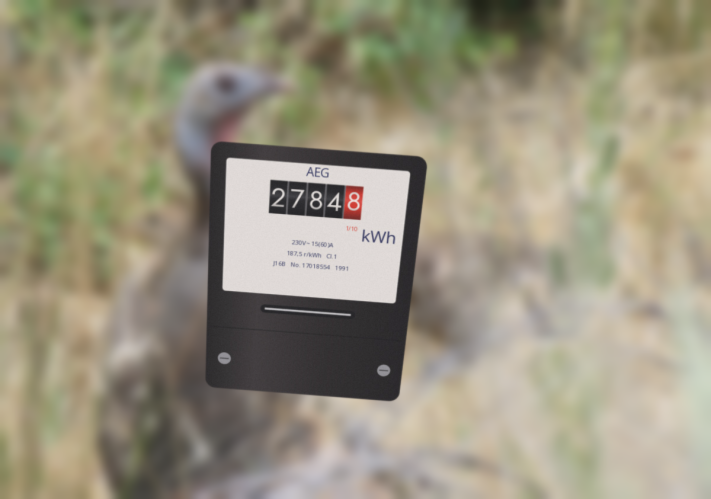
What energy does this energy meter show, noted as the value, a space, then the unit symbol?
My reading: 2784.8 kWh
